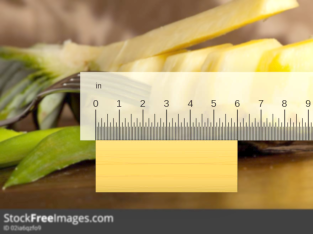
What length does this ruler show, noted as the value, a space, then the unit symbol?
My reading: 6 in
